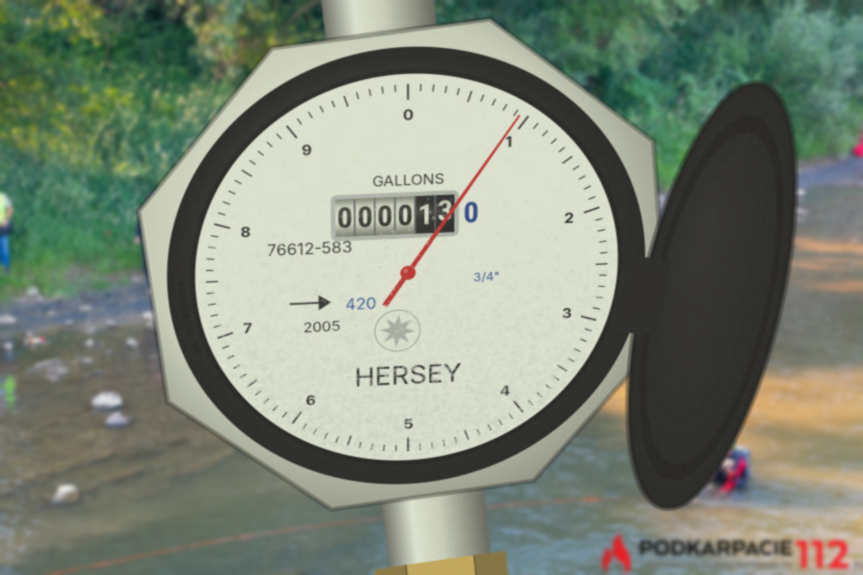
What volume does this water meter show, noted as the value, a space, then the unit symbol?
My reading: 130.9 gal
